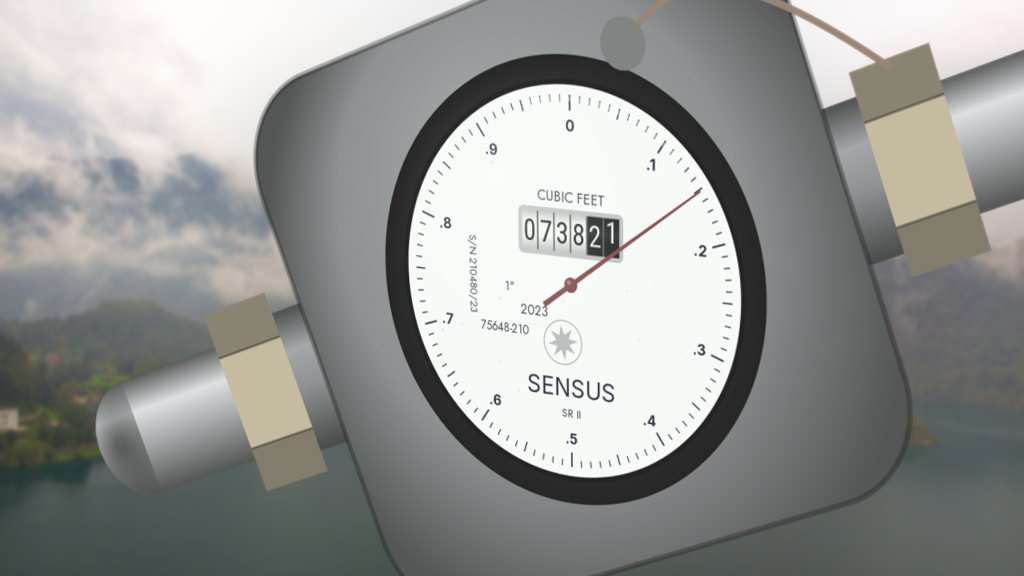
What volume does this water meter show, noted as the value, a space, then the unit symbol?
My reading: 73821.15 ft³
